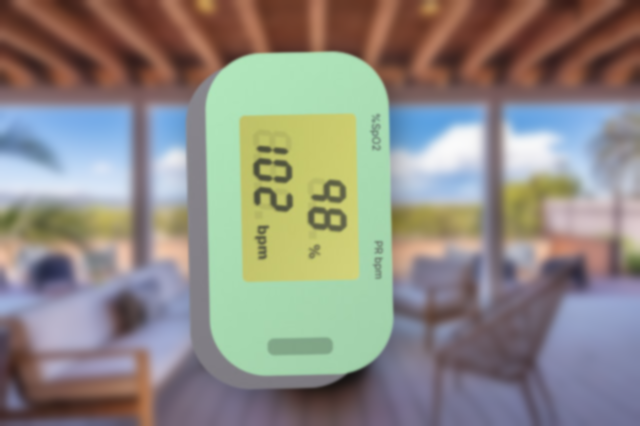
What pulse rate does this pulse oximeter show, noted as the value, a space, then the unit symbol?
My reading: 102 bpm
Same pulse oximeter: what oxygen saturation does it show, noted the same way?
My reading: 98 %
